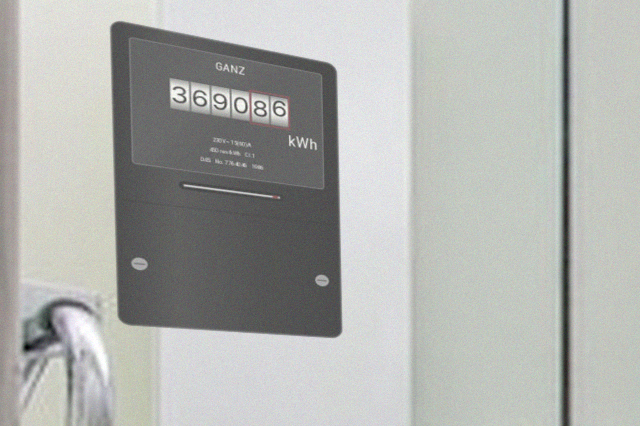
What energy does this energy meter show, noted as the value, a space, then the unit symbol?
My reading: 3690.86 kWh
